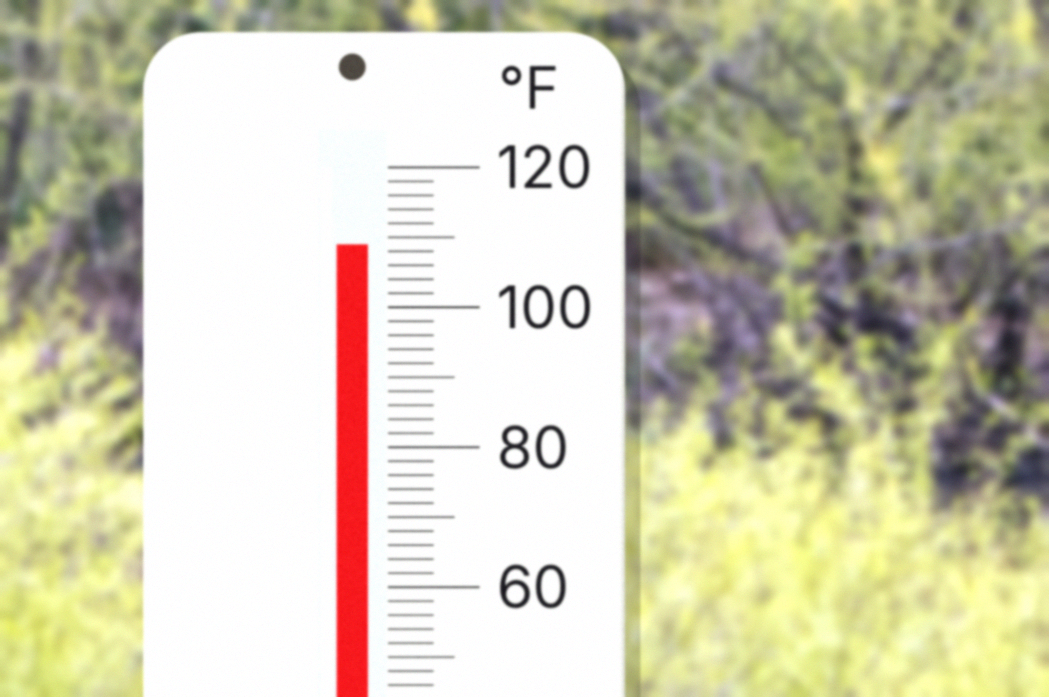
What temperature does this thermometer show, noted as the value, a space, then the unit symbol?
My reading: 109 °F
